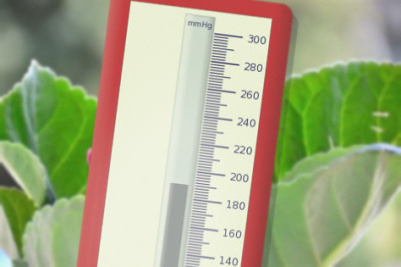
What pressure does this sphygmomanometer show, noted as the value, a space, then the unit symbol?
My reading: 190 mmHg
